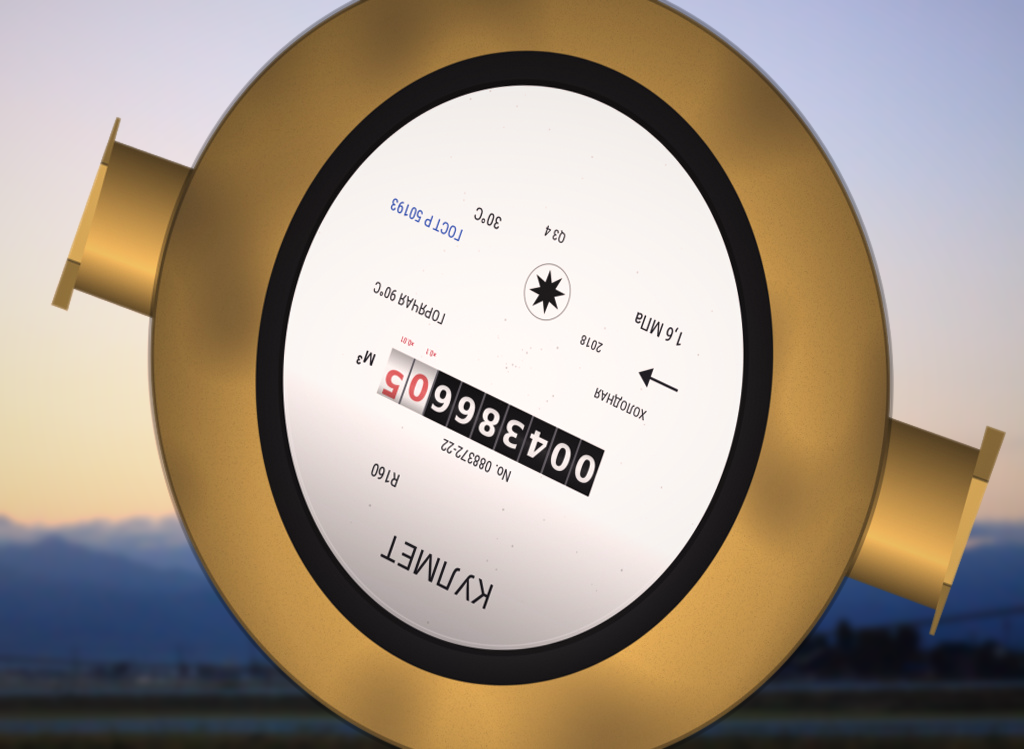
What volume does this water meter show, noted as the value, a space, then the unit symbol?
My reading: 43866.05 m³
